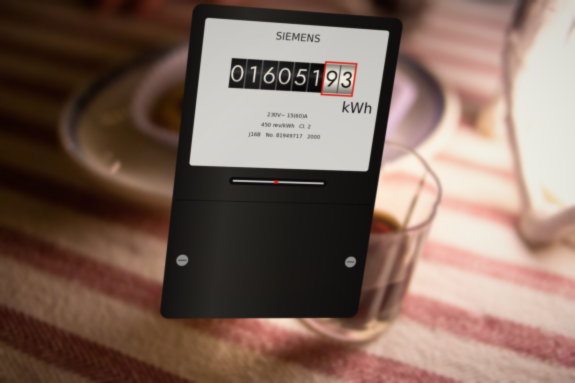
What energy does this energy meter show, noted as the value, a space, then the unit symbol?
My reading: 16051.93 kWh
